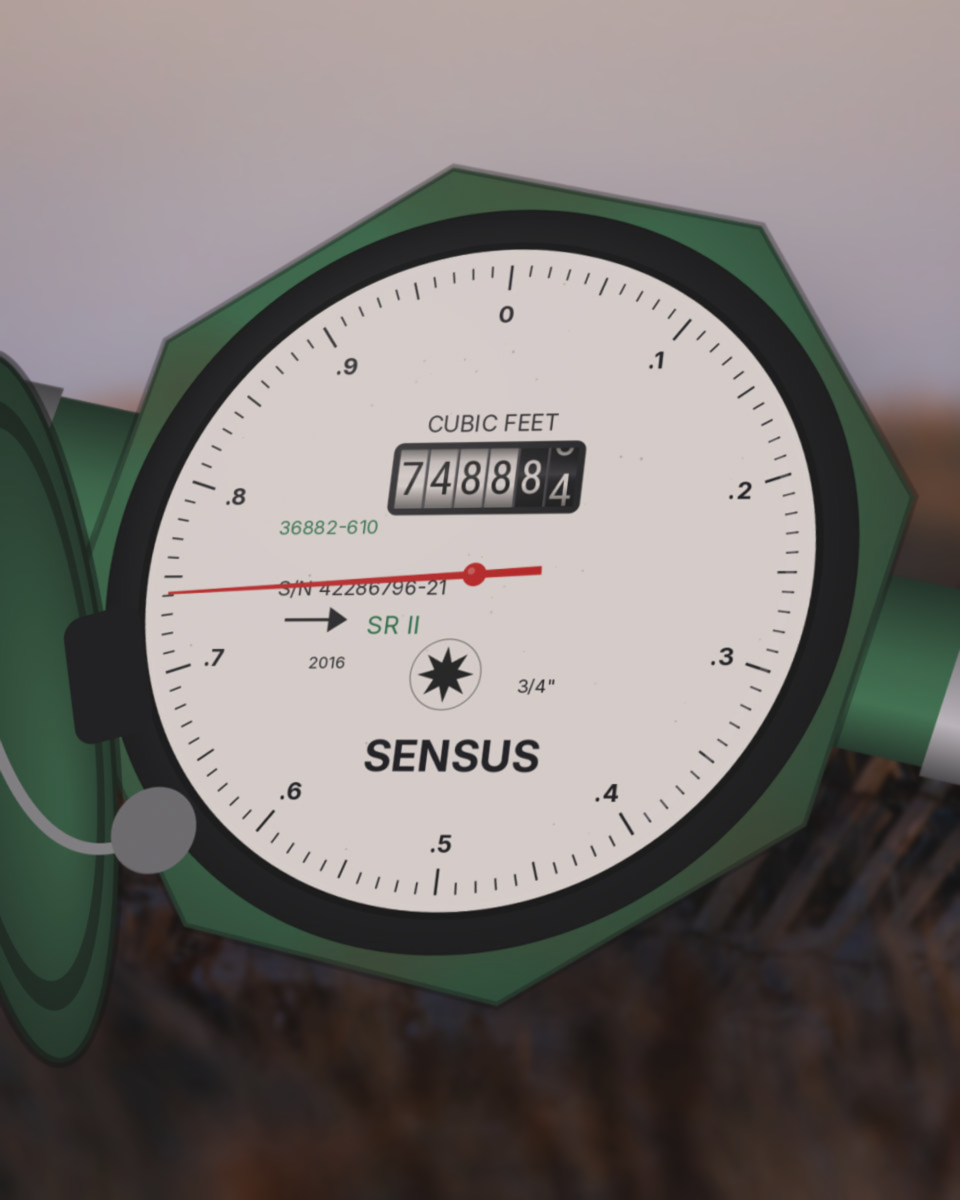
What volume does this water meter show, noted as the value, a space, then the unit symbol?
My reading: 748883.74 ft³
